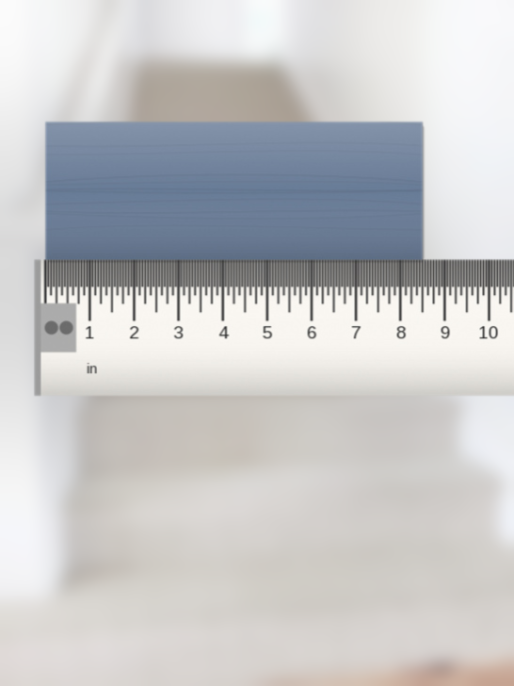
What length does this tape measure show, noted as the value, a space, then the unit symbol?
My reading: 8.5 in
